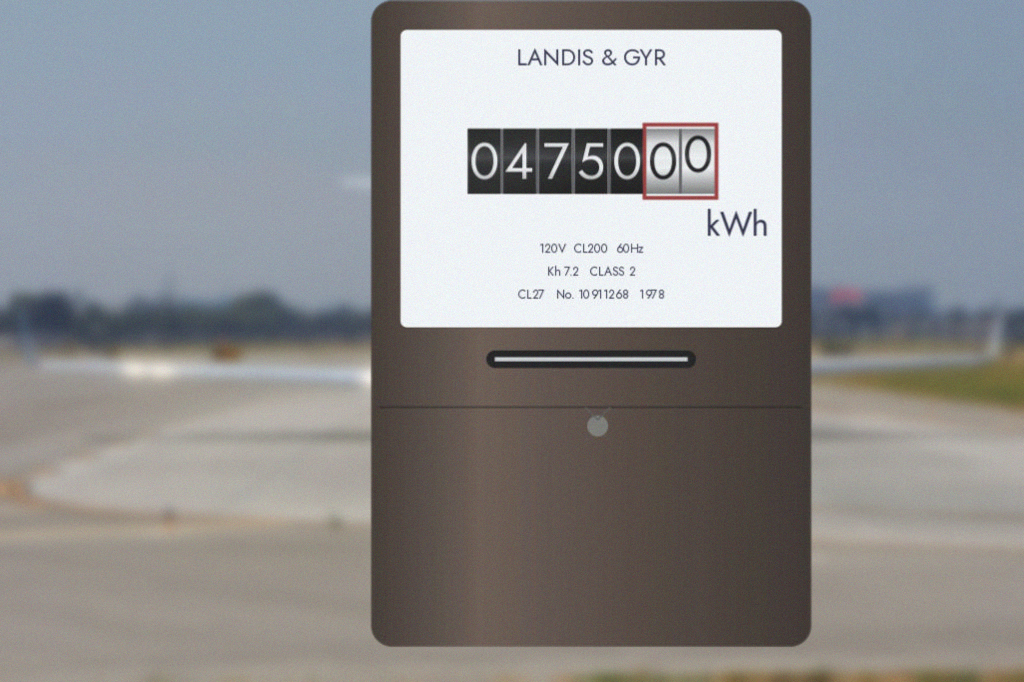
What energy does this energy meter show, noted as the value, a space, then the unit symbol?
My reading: 4750.00 kWh
